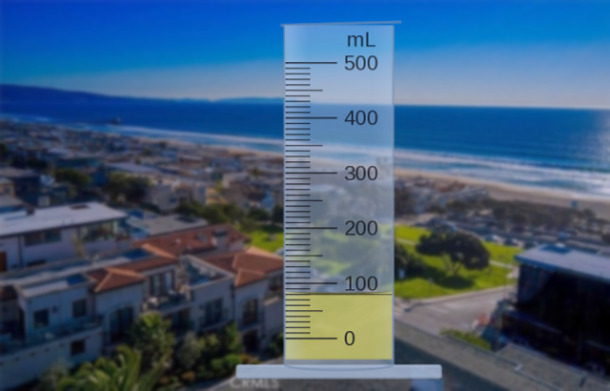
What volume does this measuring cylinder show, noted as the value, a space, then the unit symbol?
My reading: 80 mL
